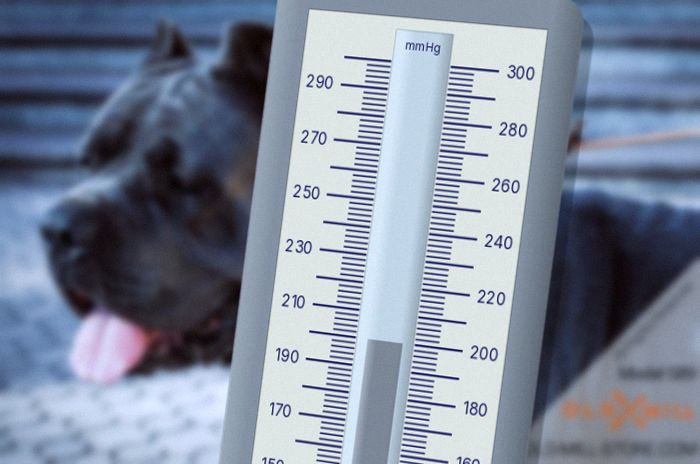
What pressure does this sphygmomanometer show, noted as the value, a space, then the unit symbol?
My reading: 200 mmHg
